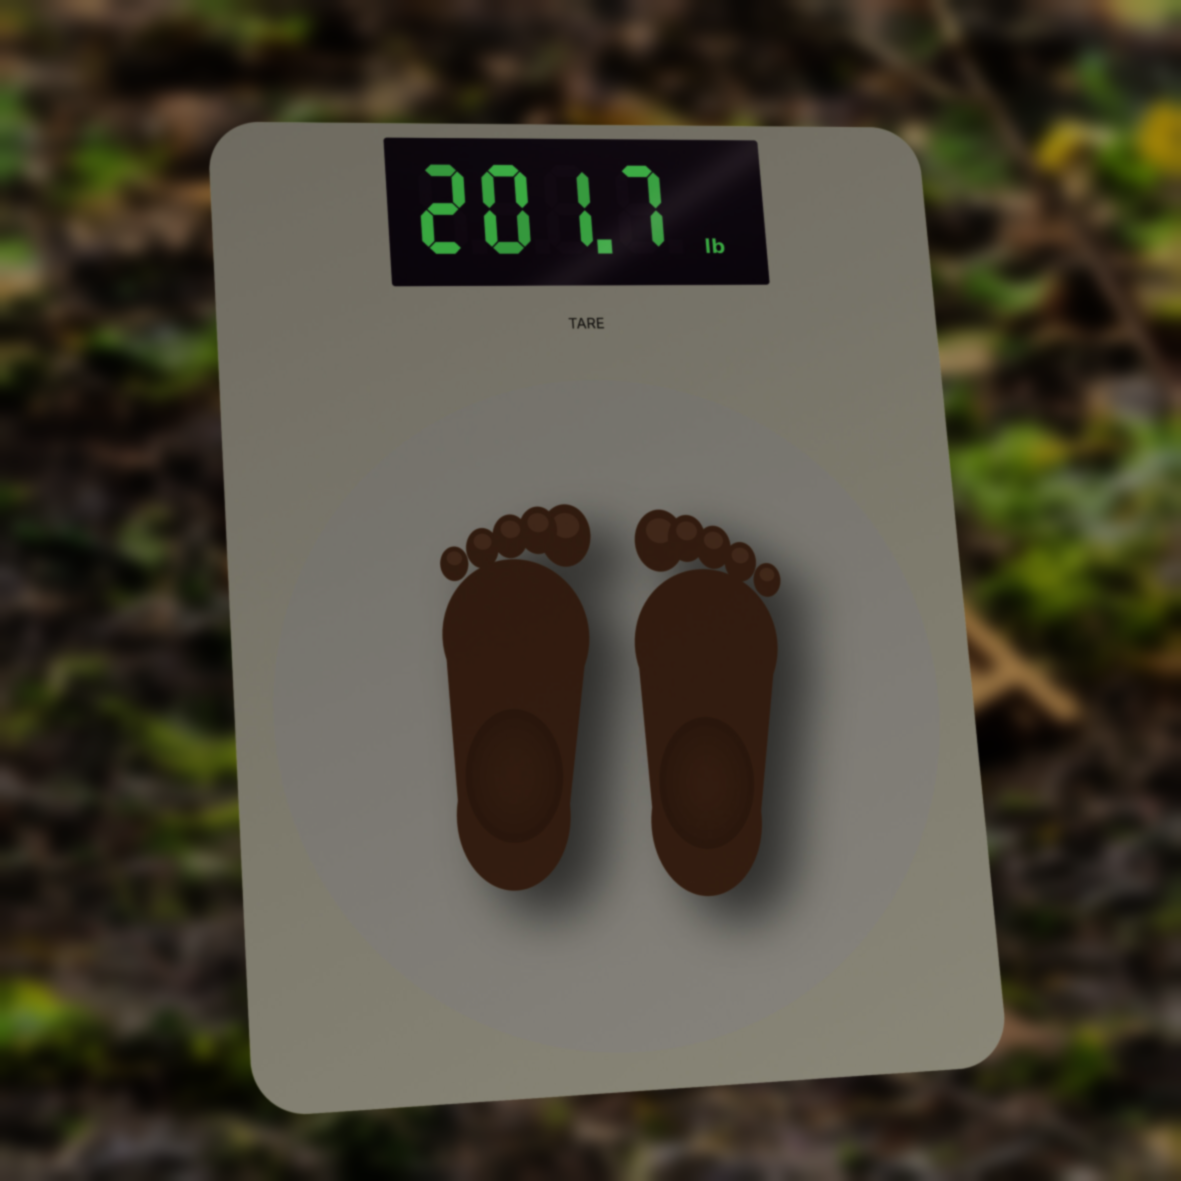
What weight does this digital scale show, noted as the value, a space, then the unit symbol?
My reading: 201.7 lb
